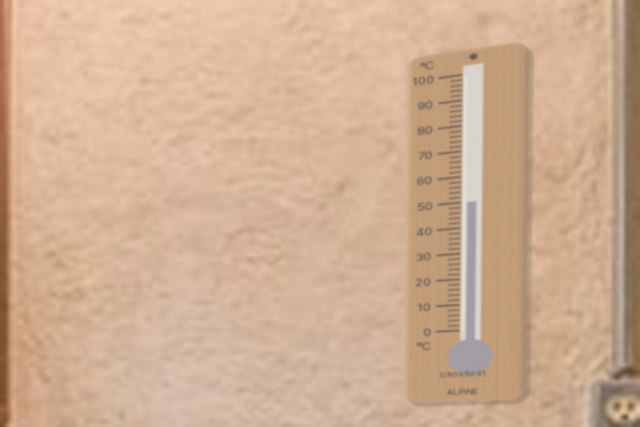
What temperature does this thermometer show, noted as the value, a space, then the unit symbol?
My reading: 50 °C
